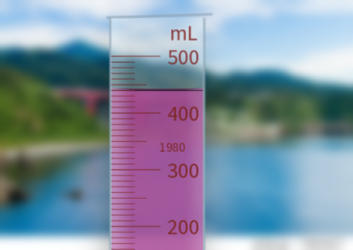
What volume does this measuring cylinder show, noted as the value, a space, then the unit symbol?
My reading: 440 mL
